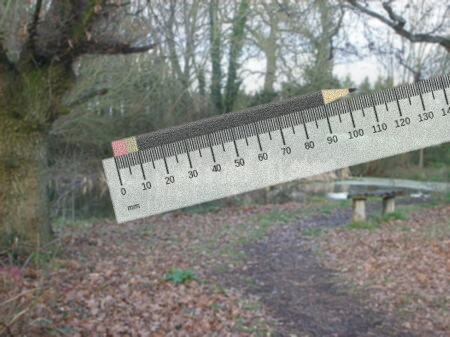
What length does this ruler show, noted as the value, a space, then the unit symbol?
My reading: 105 mm
